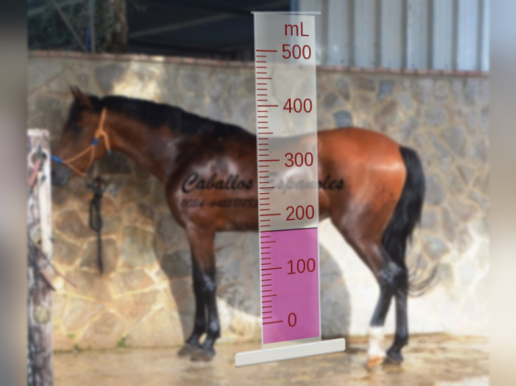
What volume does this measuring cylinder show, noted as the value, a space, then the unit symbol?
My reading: 170 mL
